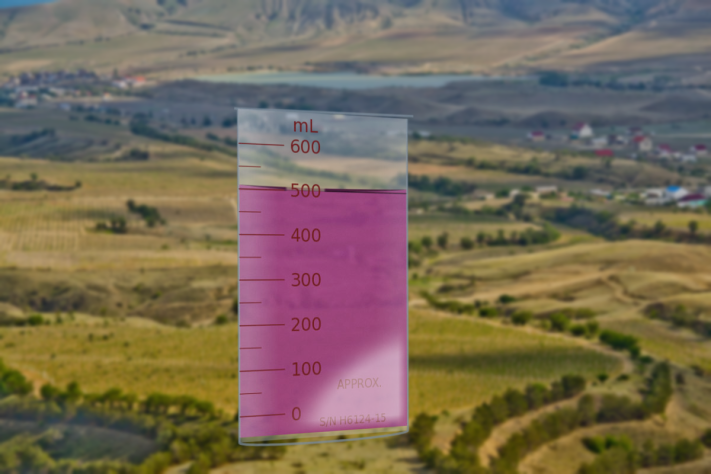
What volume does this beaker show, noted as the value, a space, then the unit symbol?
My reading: 500 mL
